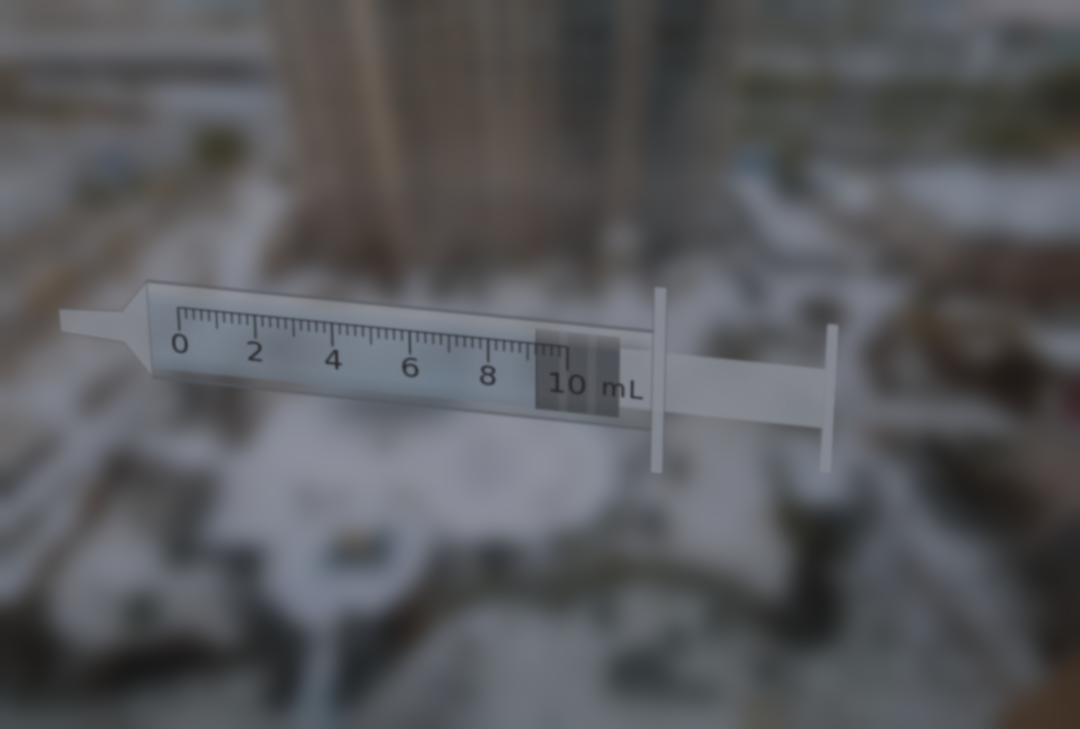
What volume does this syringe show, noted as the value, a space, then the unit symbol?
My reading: 9.2 mL
